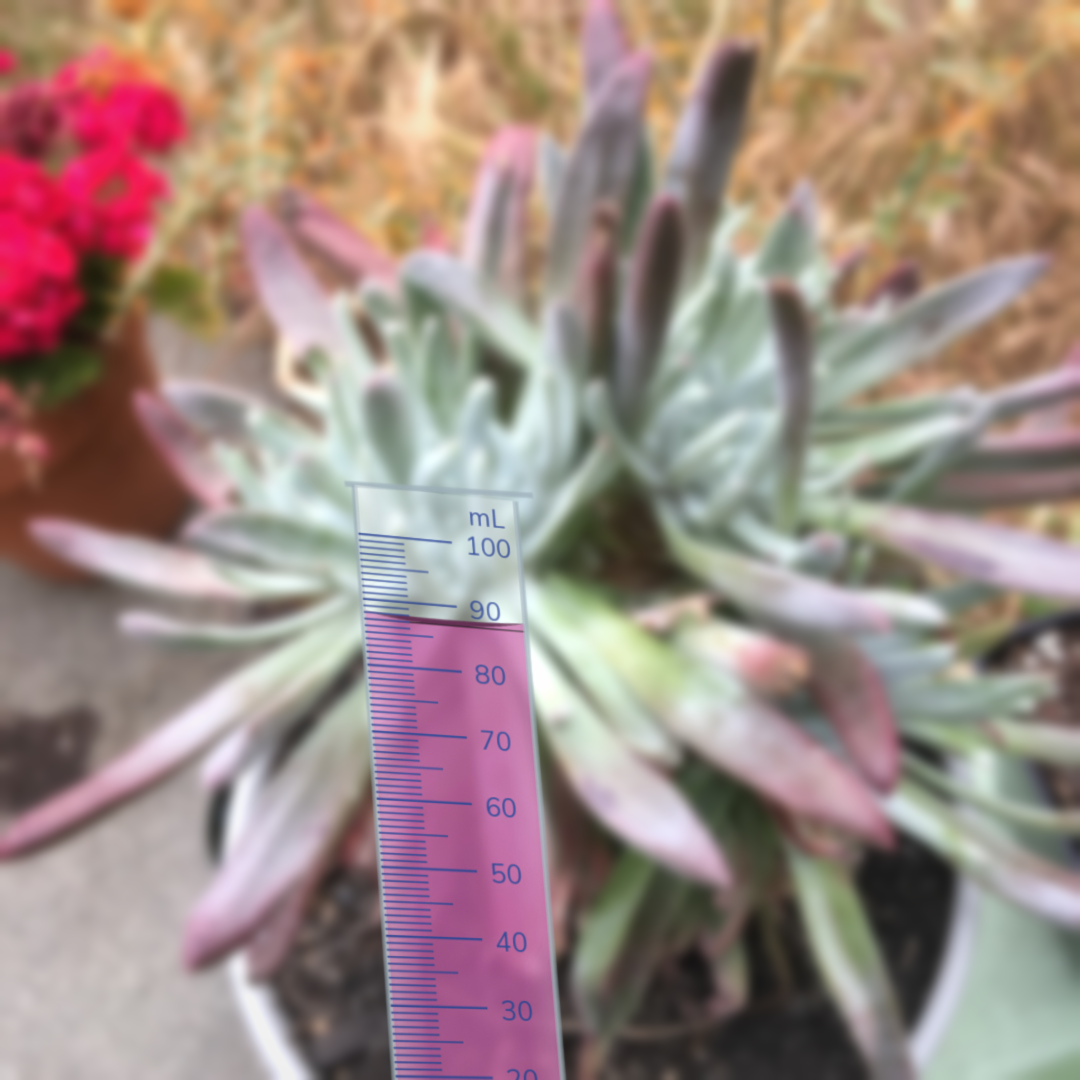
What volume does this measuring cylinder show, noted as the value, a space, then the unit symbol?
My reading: 87 mL
